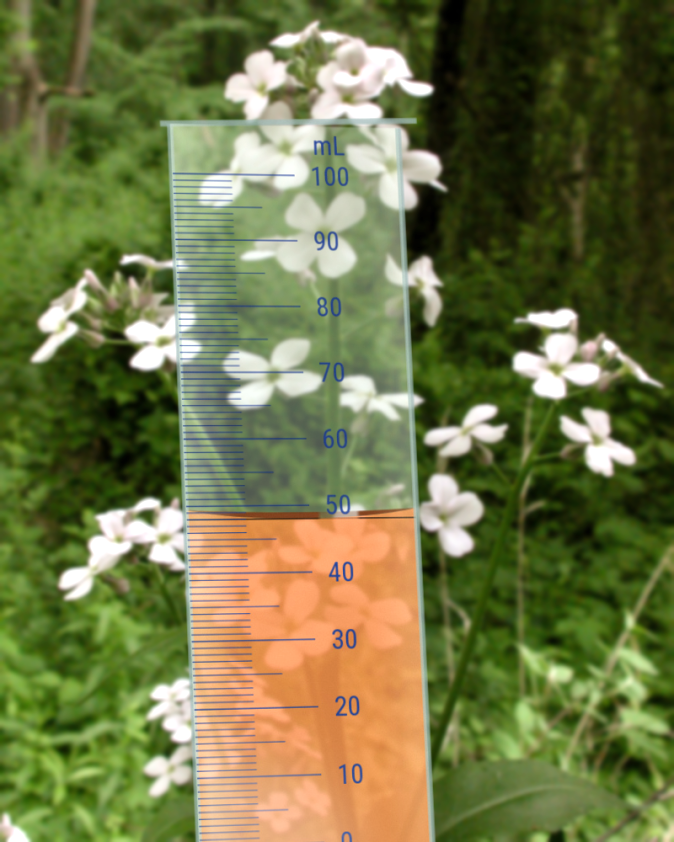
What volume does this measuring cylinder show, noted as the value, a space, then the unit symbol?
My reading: 48 mL
